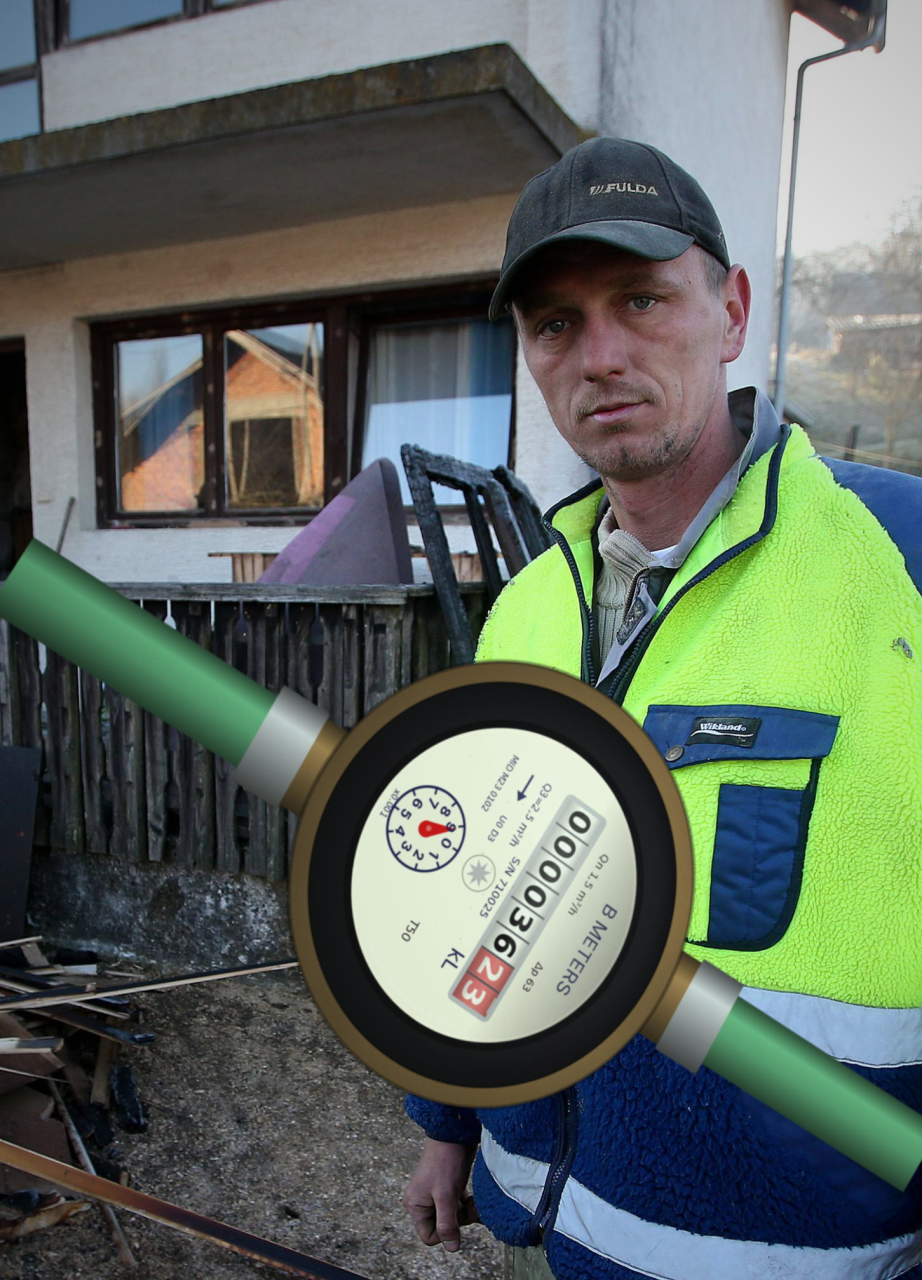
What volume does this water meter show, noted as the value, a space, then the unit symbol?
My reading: 36.229 kL
